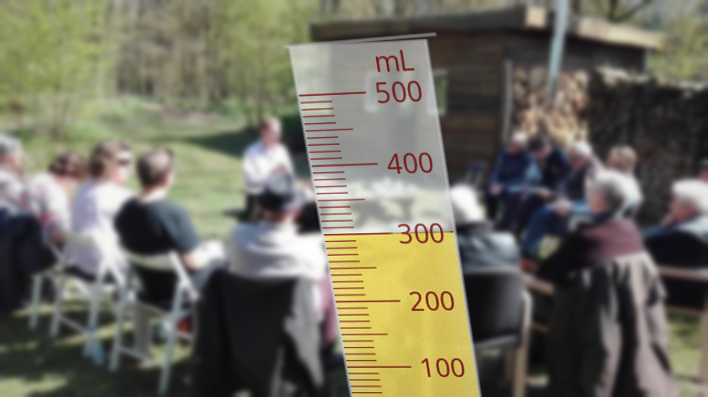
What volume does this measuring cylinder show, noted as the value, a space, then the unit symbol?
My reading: 300 mL
